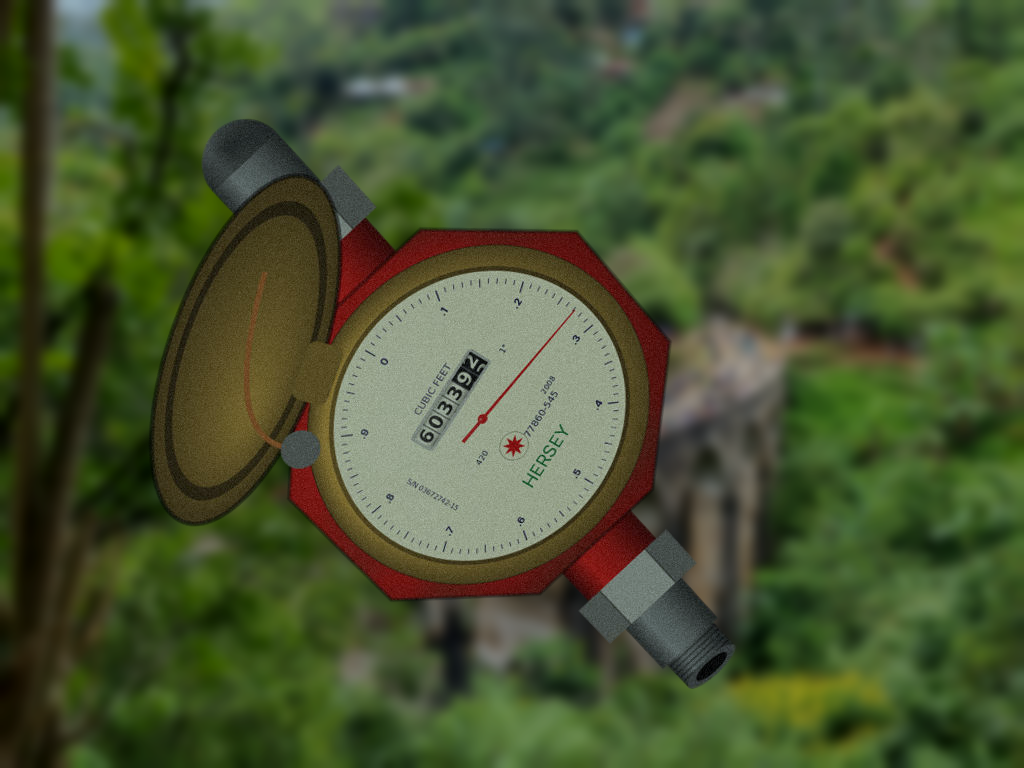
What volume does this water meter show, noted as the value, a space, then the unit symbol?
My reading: 603392.27 ft³
